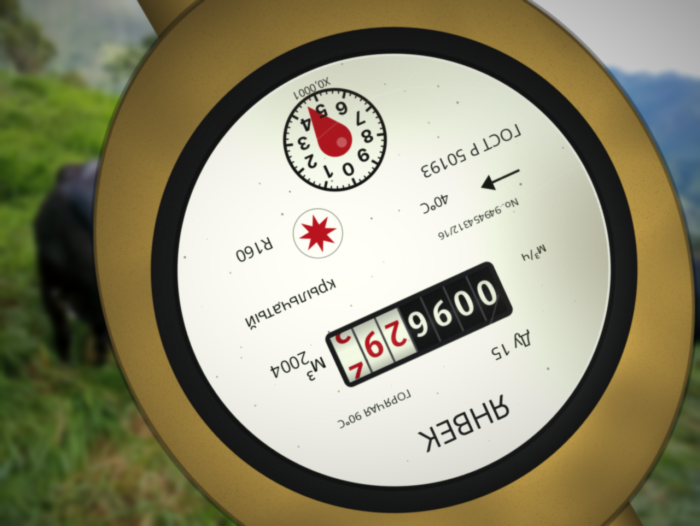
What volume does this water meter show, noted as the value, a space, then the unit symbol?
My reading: 96.2924 m³
